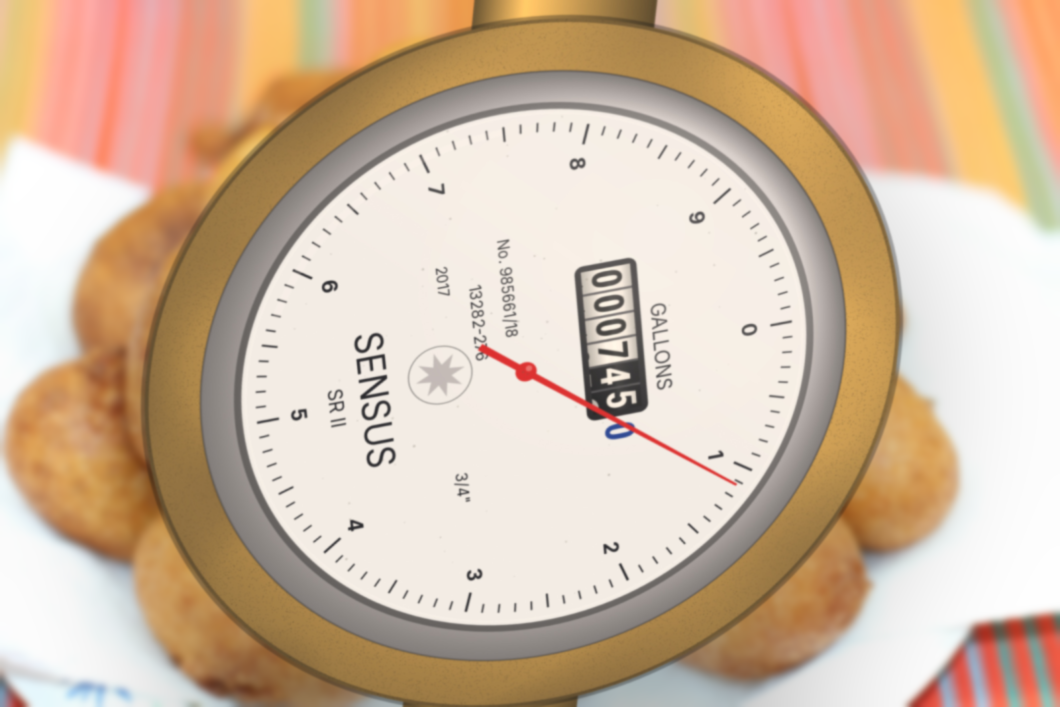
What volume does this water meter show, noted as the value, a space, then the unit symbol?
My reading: 7451.1 gal
